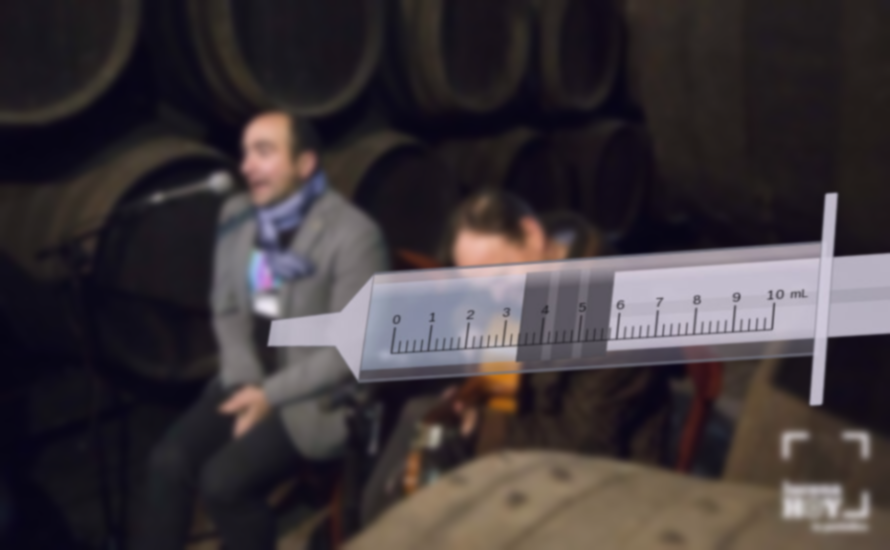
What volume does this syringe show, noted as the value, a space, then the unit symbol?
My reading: 3.4 mL
